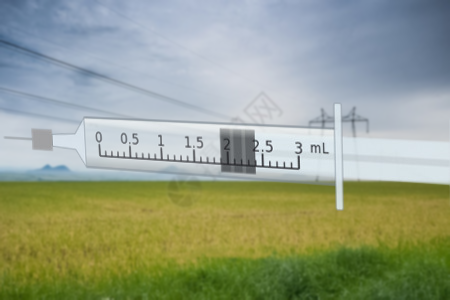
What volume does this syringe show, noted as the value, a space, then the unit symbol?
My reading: 1.9 mL
